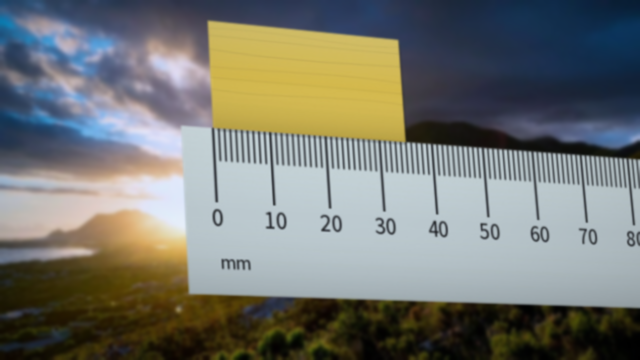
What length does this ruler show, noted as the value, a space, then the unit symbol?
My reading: 35 mm
